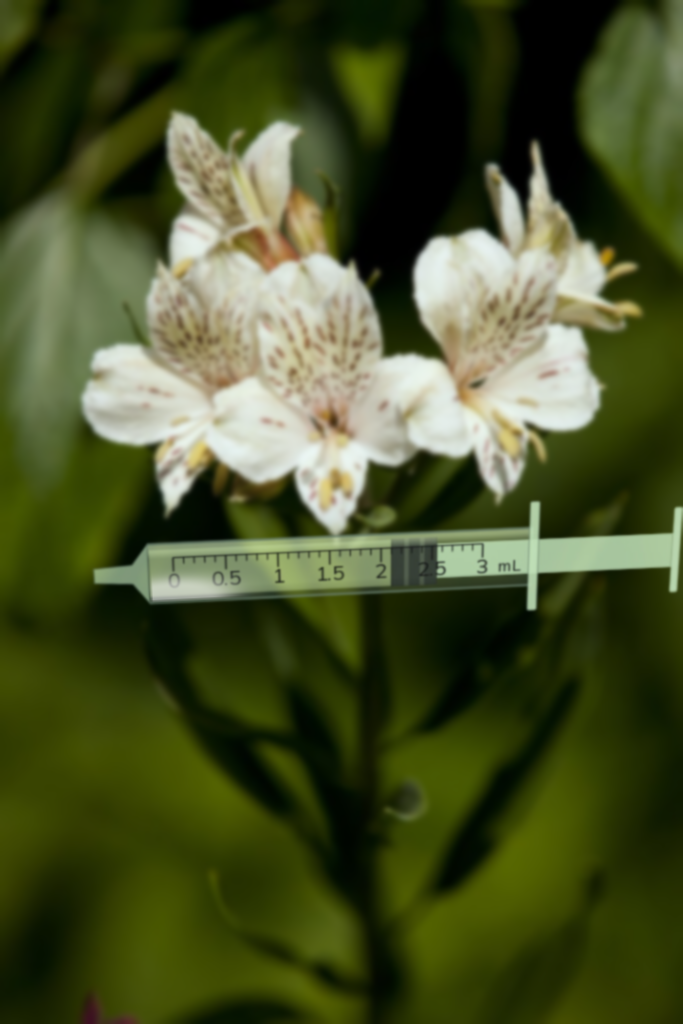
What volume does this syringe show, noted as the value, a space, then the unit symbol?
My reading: 2.1 mL
